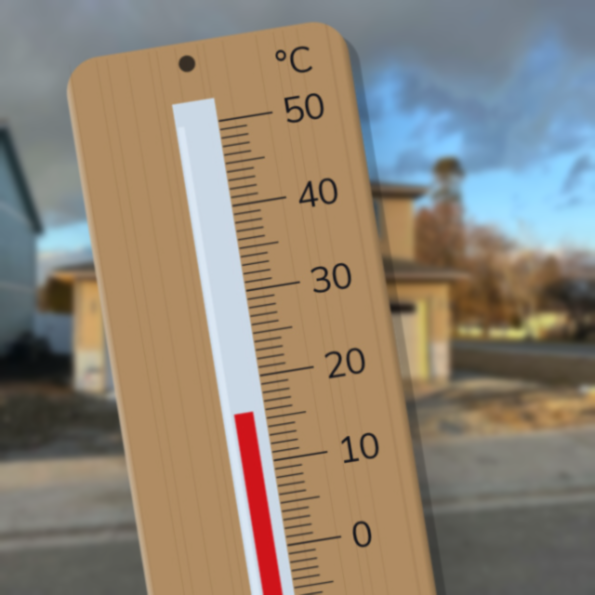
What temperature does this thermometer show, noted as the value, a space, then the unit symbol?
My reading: 16 °C
